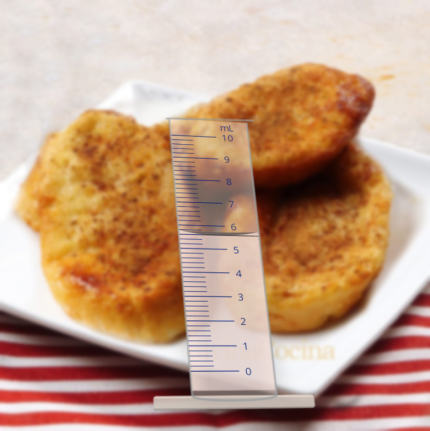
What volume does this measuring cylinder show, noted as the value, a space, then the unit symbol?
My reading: 5.6 mL
